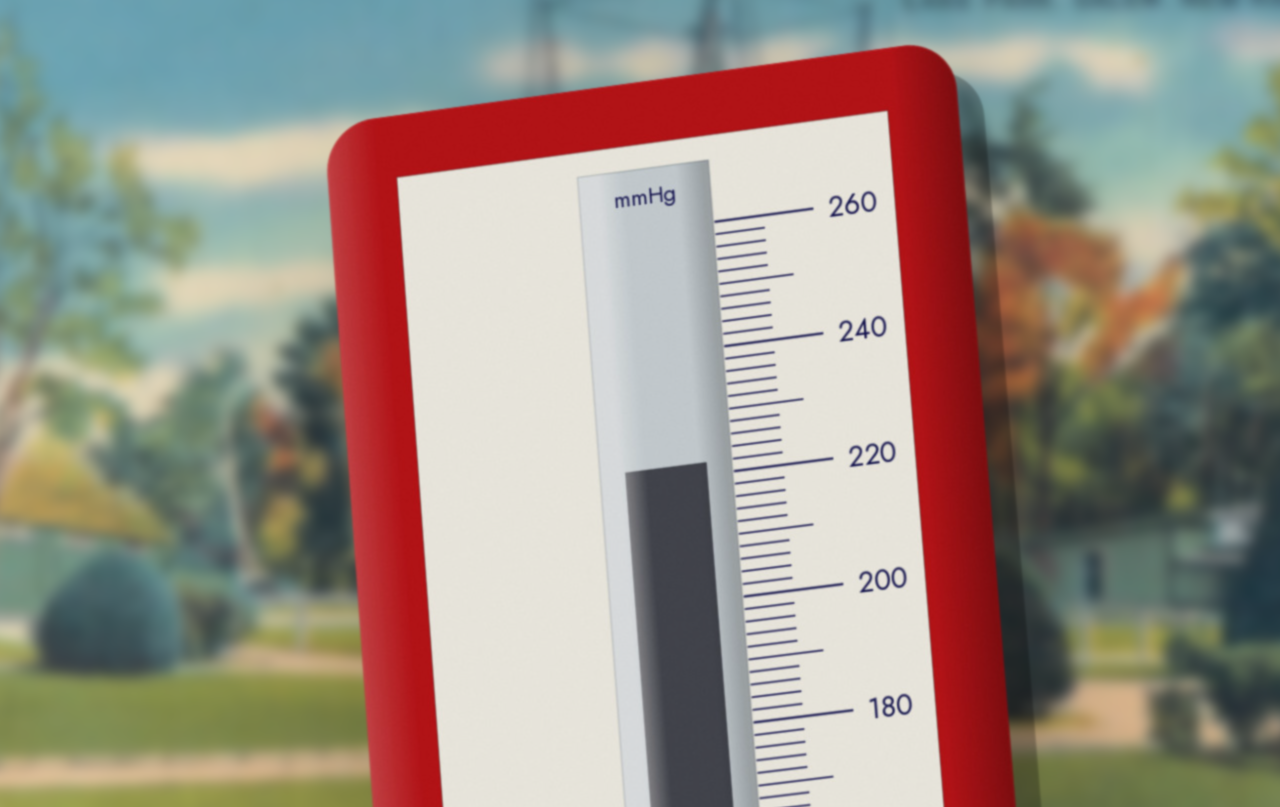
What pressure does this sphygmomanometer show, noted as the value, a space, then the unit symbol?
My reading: 222 mmHg
